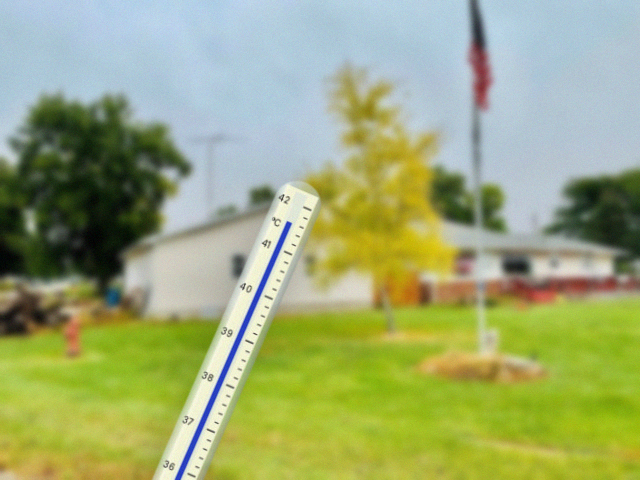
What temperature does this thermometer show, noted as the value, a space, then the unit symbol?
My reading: 41.6 °C
